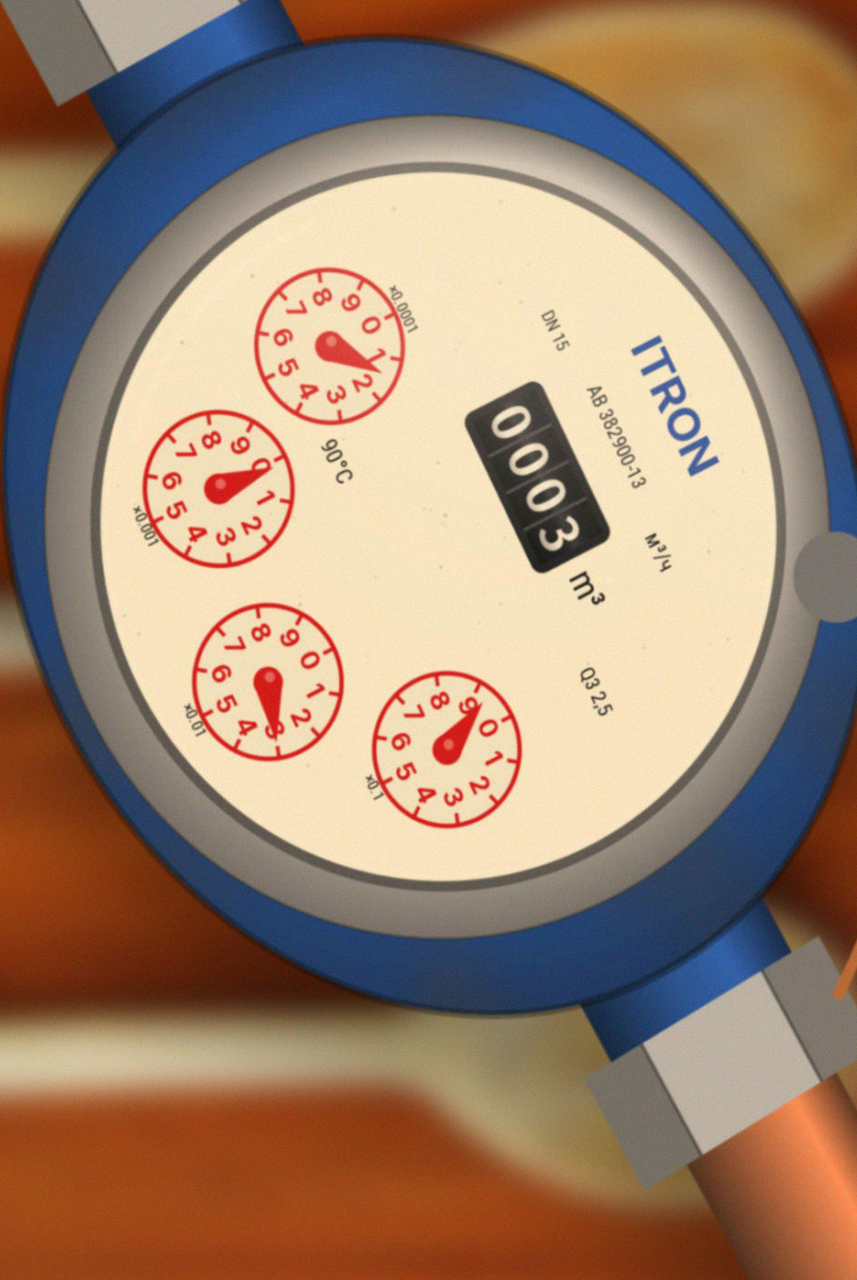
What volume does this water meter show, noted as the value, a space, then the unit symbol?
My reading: 2.9301 m³
